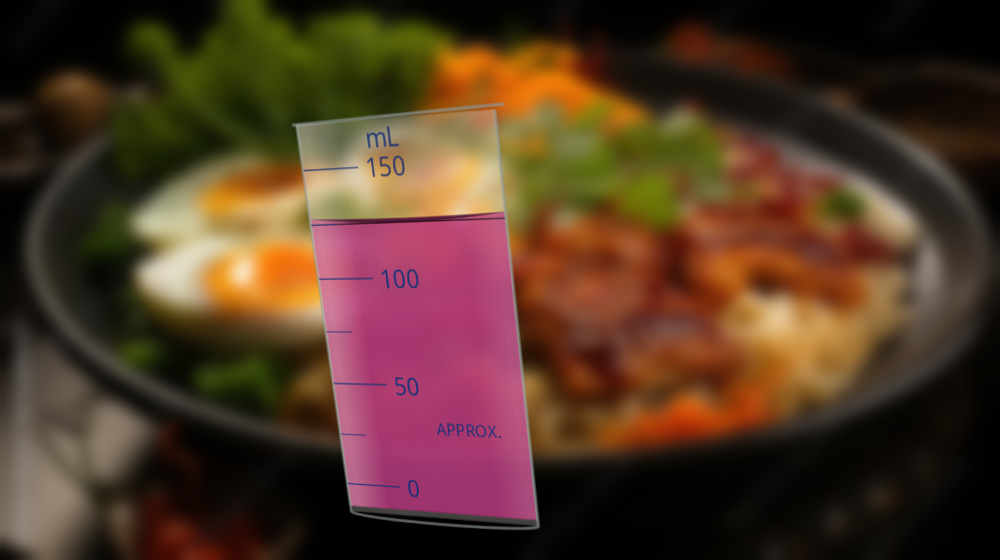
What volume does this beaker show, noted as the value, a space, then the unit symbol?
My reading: 125 mL
